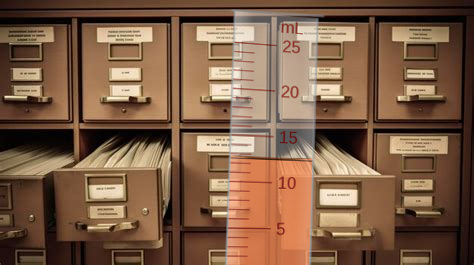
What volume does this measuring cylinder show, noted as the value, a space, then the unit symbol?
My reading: 12.5 mL
